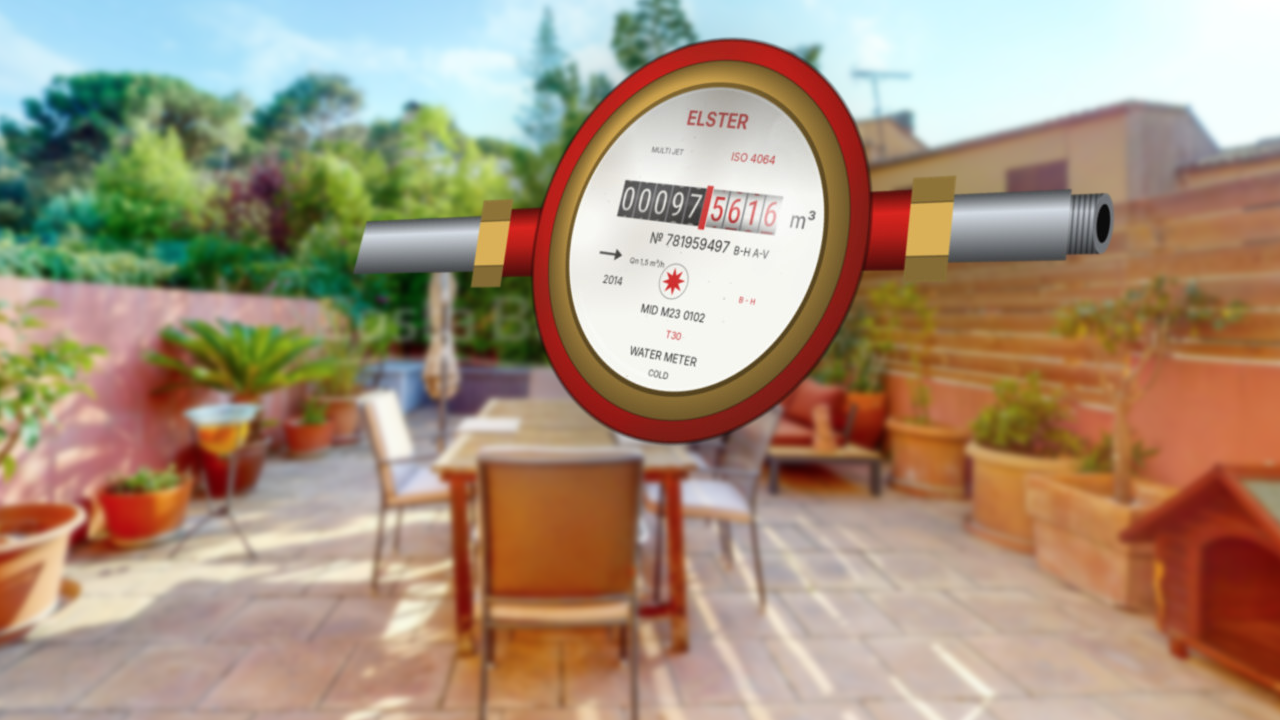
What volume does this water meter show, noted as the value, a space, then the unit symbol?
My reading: 97.5616 m³
